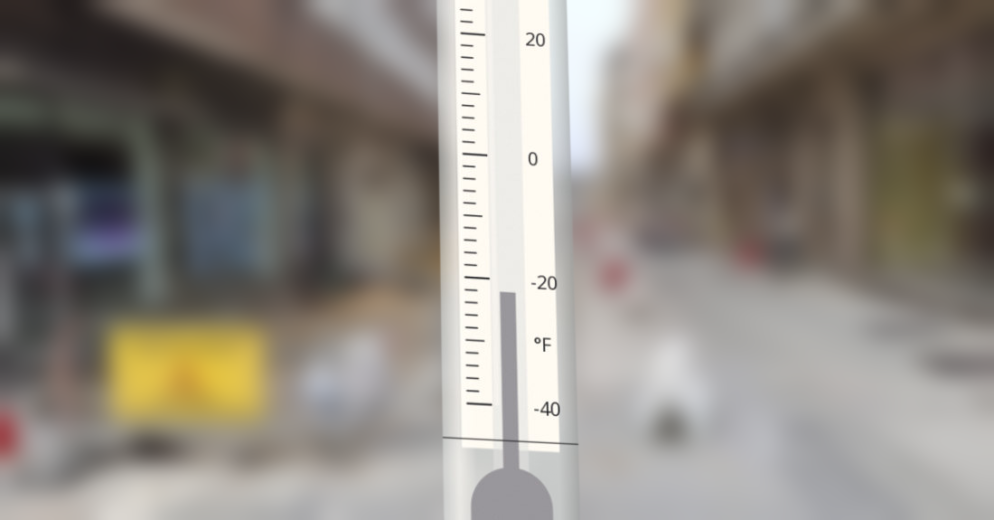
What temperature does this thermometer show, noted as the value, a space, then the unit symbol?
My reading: -22 °F
